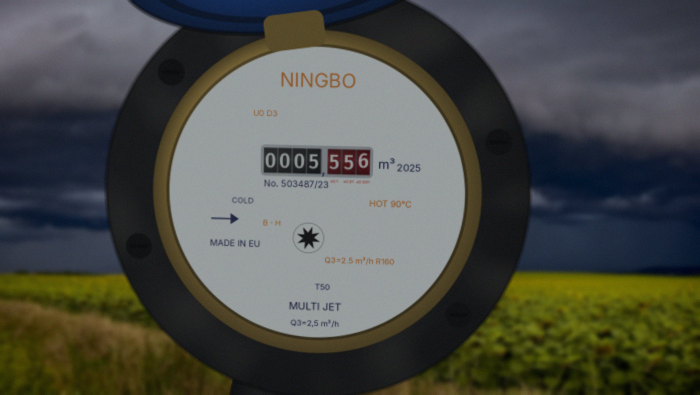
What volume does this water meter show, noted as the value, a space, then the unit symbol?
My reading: 5.556 m³
